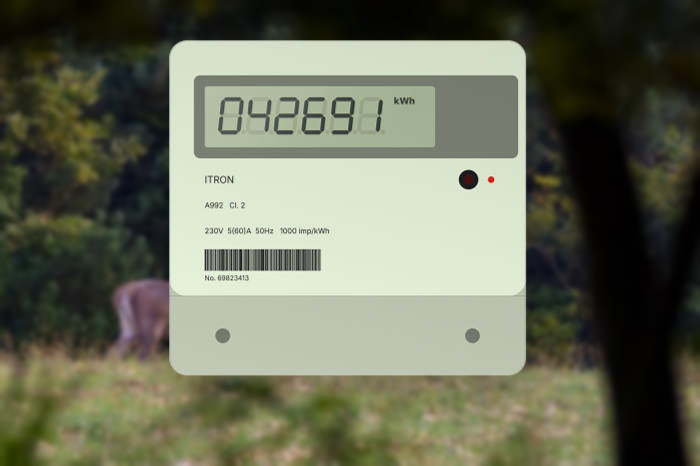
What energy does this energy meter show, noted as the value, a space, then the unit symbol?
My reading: 42691 kWh
